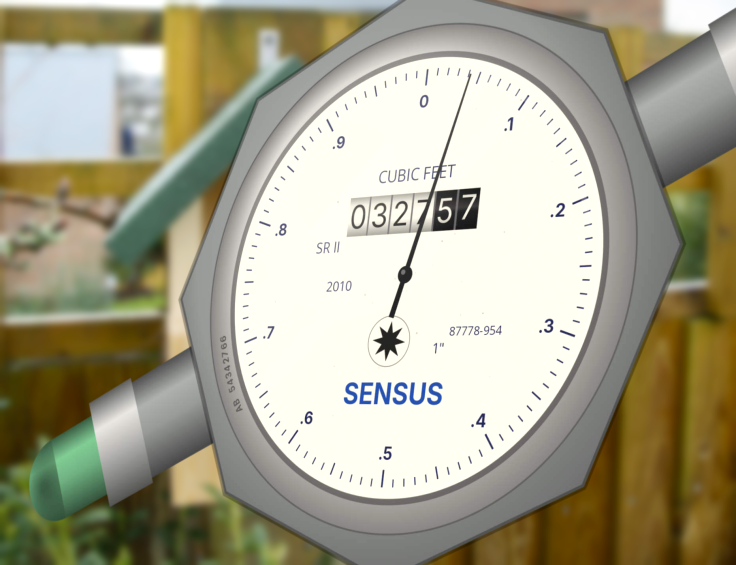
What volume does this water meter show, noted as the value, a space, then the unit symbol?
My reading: 32757.04 ft³
